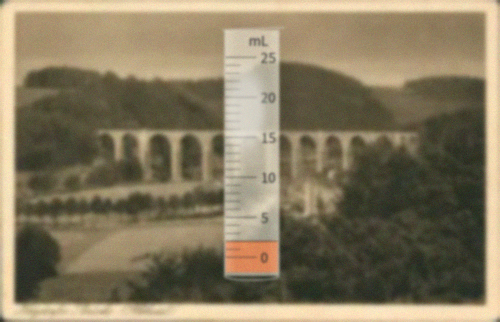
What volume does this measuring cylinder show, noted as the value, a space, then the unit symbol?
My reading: 2 mL
